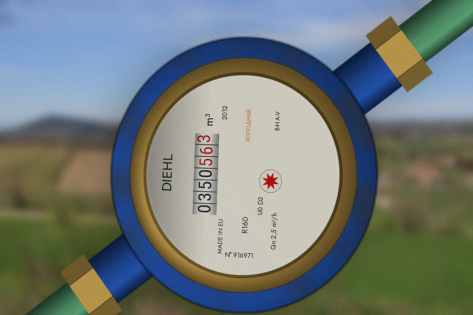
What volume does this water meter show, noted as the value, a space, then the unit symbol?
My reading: 350.563 m³
